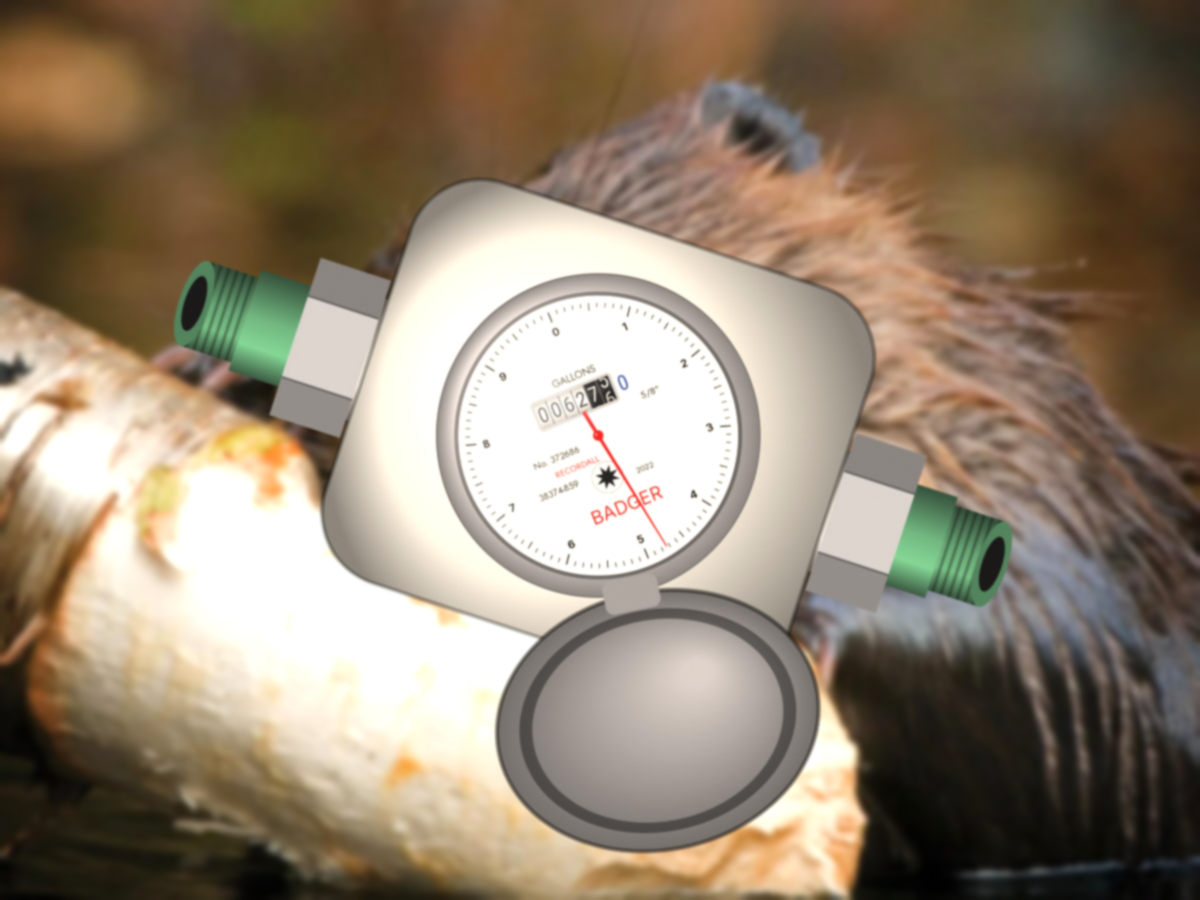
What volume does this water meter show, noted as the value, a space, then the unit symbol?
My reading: 62754.7 gal
